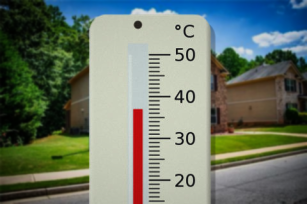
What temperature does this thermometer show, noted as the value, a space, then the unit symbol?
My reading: 37 °C
